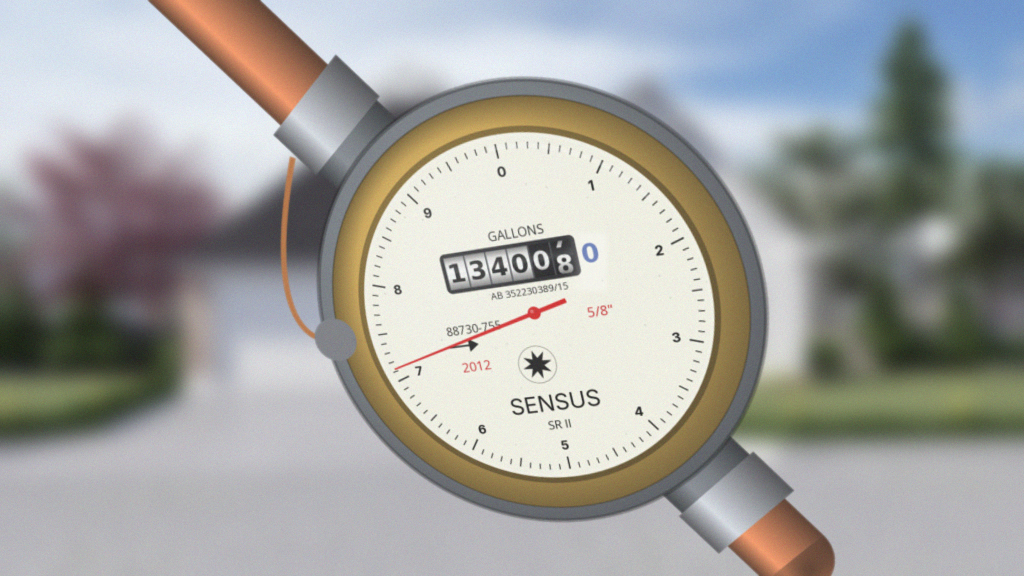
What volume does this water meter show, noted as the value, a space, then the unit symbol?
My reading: 1340077.1 gal
